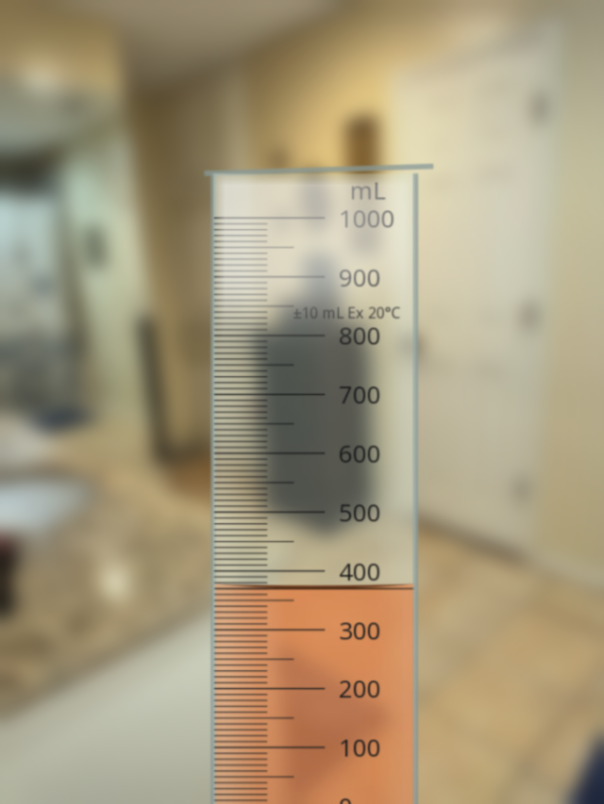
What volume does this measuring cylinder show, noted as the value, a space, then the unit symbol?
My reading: 370 mL
